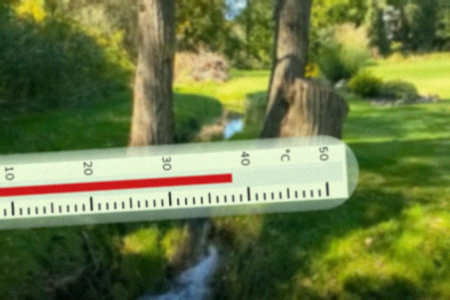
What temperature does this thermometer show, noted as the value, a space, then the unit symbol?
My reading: 38 °C
